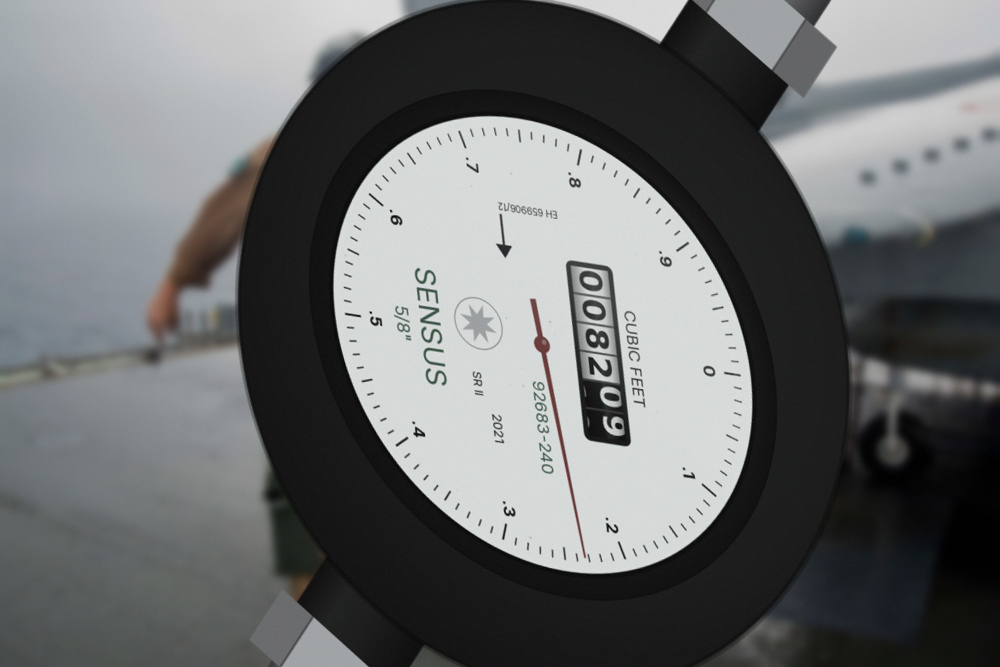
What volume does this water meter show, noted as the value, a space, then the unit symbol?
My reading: 8209.23 ft³
